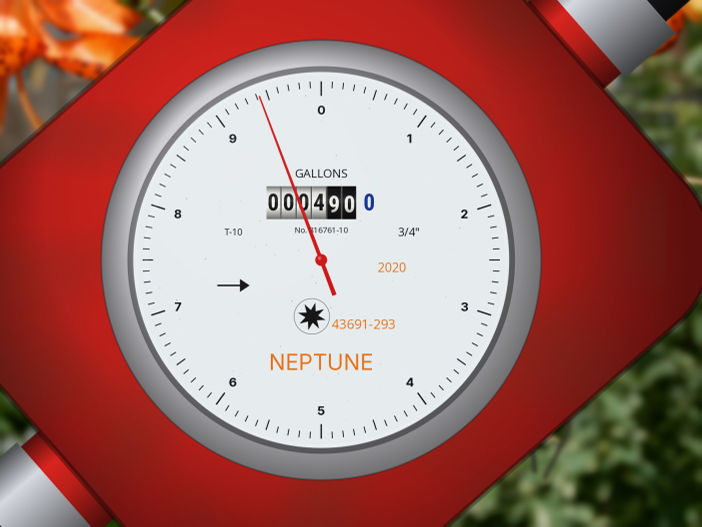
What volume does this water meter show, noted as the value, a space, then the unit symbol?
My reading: 4899.4 gal
